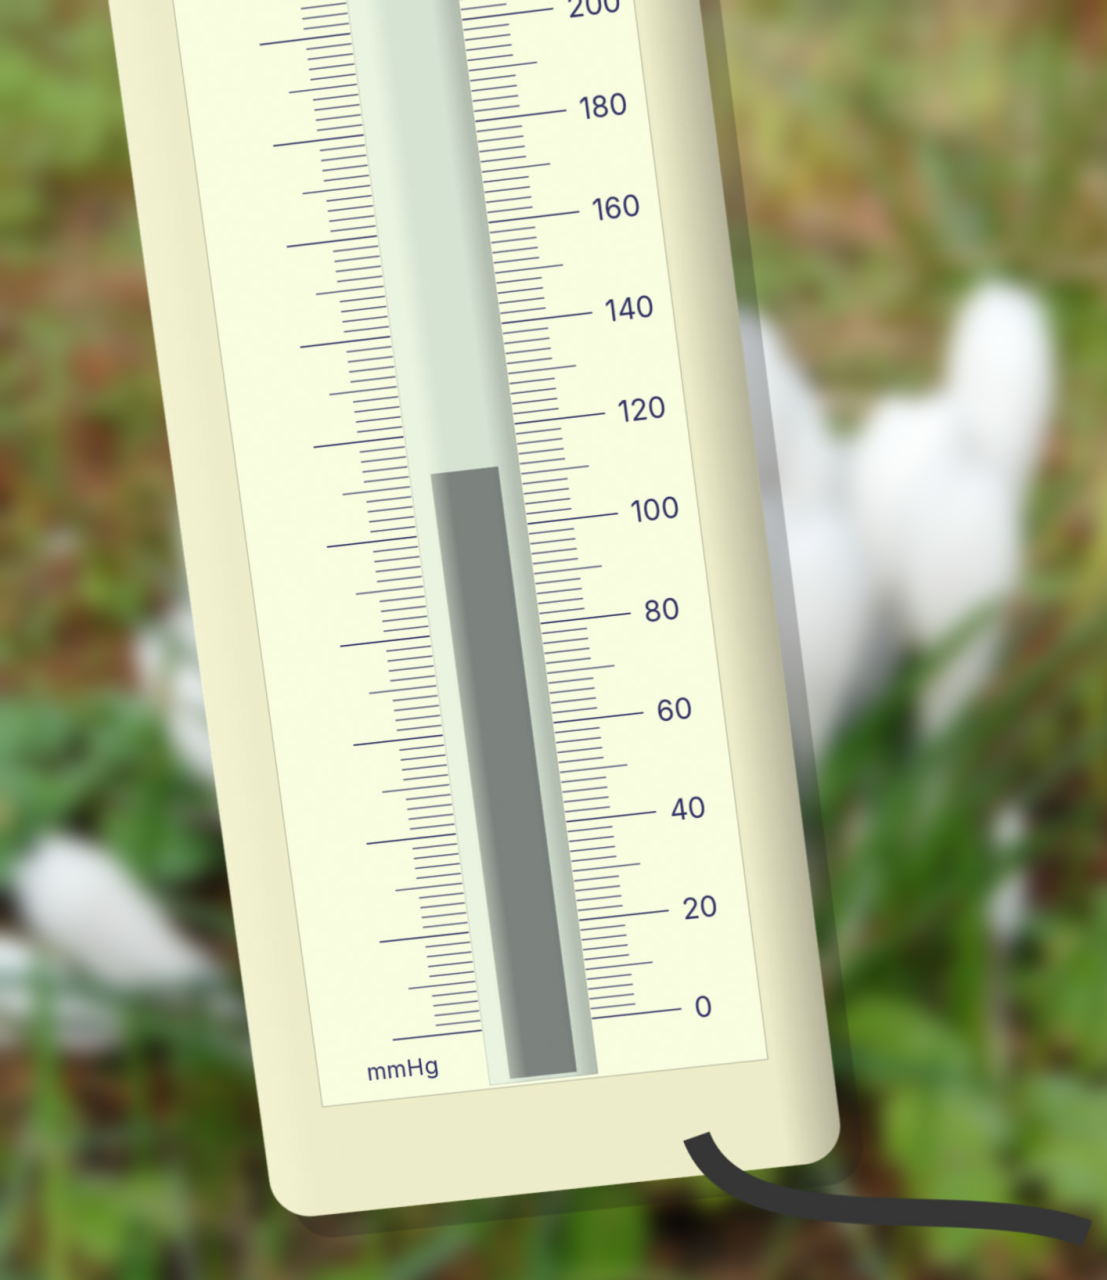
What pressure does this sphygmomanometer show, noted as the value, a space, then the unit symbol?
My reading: 112 mmHg
